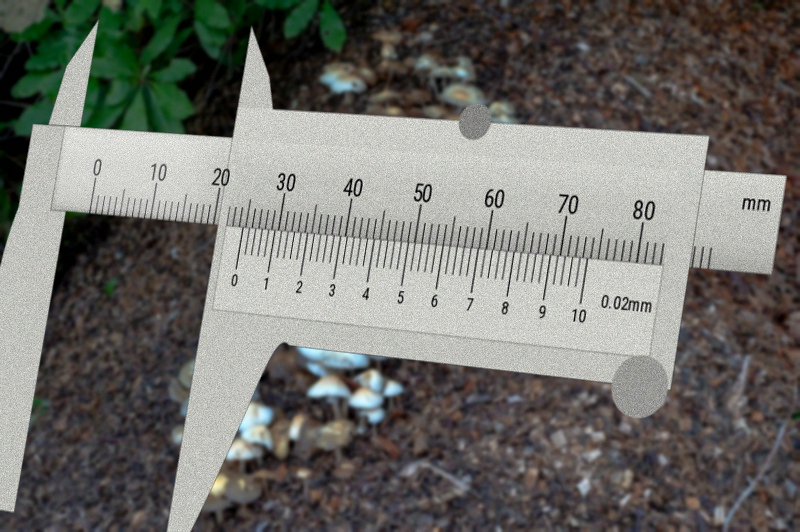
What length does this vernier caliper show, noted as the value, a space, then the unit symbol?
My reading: 24.6 mm
